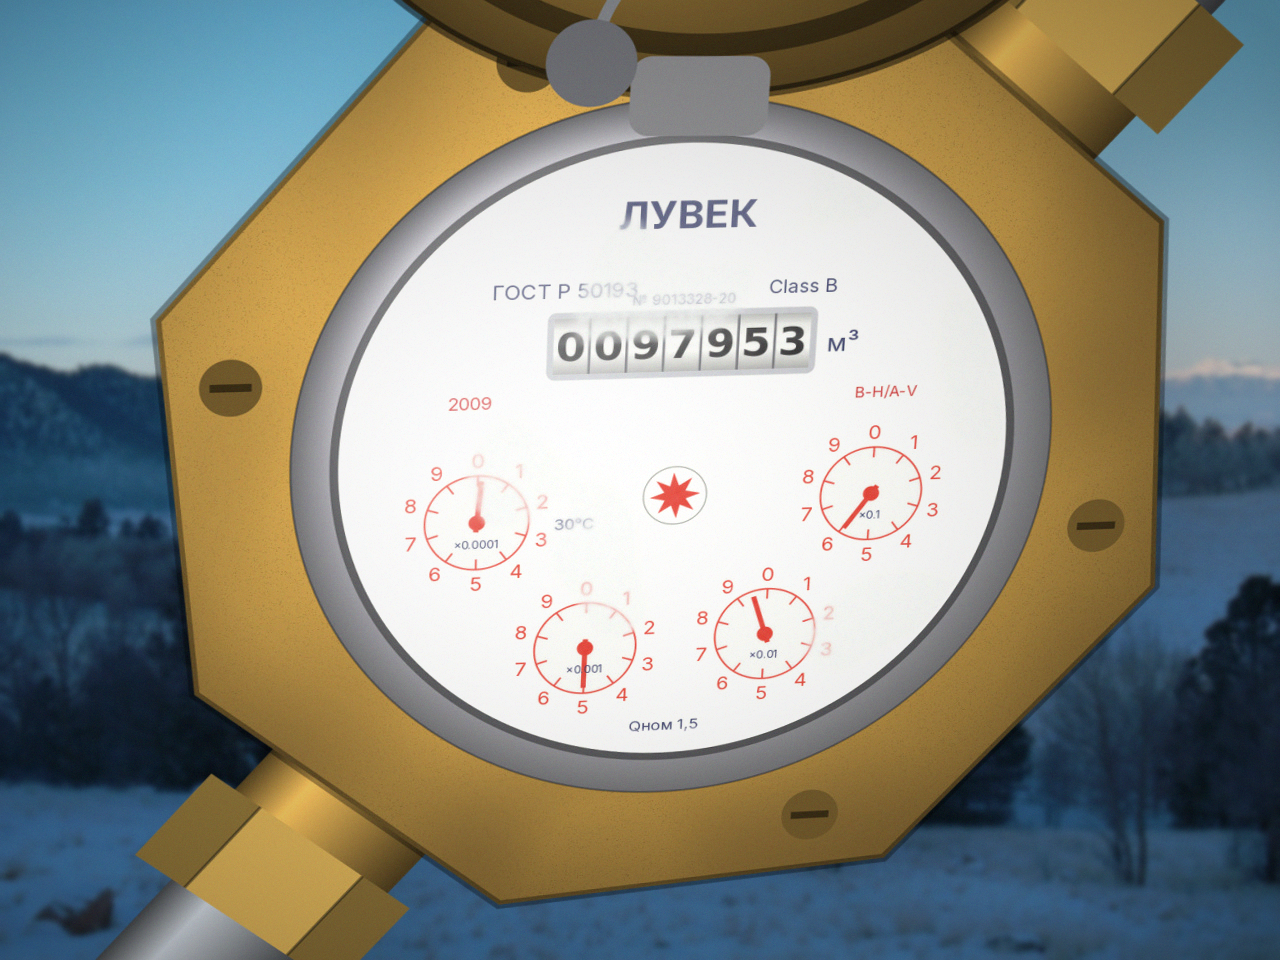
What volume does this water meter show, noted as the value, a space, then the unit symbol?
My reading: 97953.5950 m³
